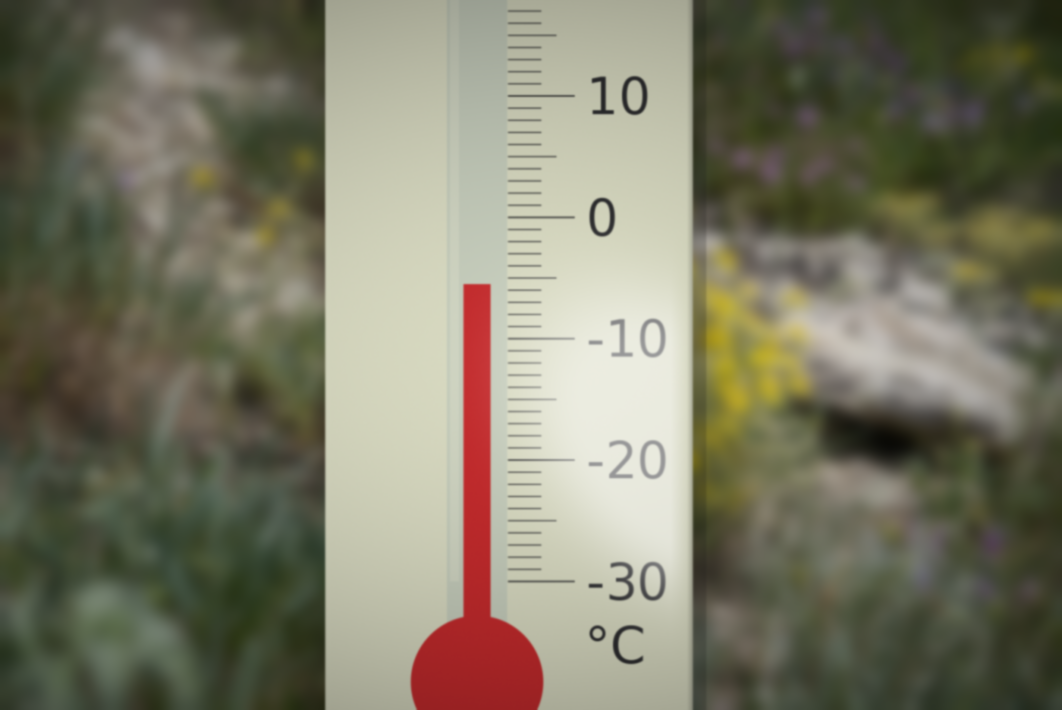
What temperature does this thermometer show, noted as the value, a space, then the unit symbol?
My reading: -5.5 °C
